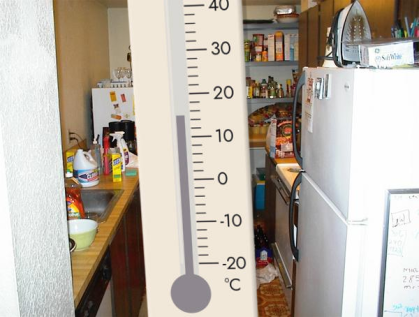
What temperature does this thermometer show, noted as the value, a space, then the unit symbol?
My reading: 15 °C
